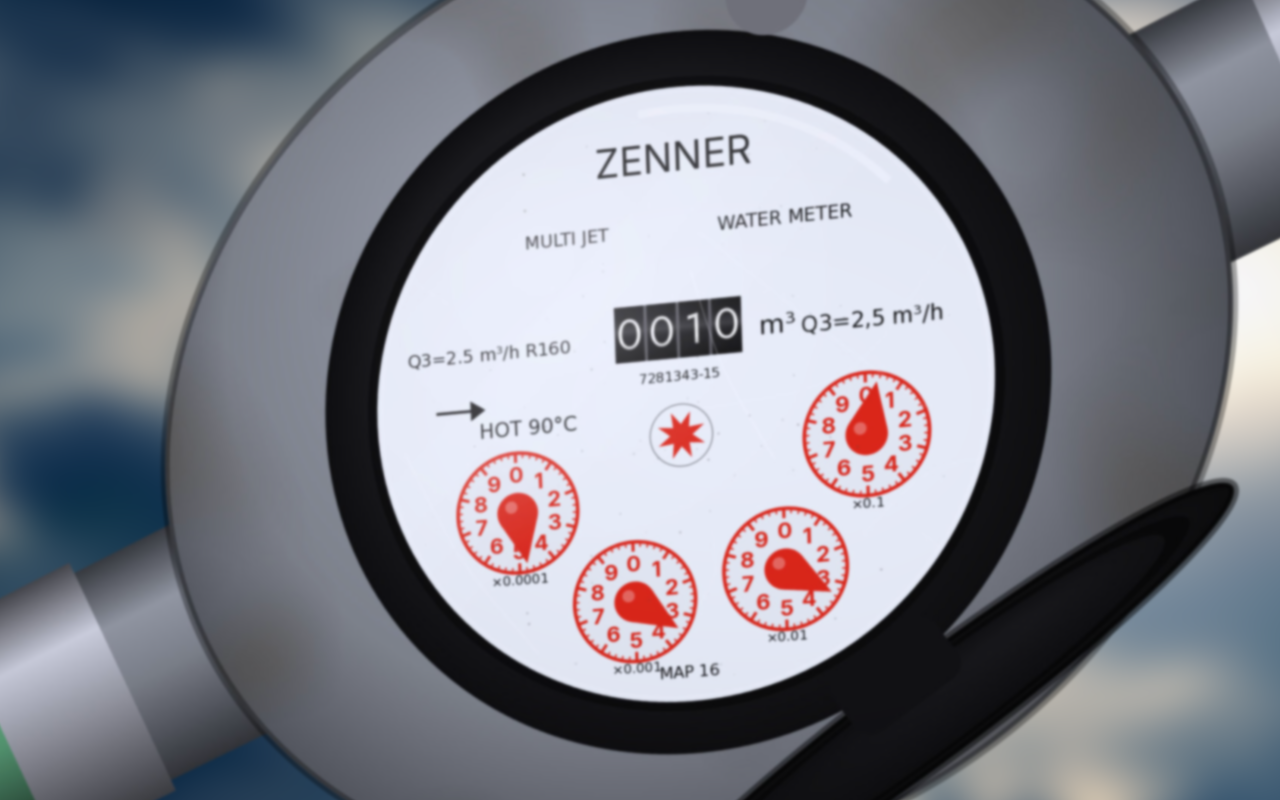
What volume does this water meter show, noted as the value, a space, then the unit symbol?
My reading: 10.0334 m³
